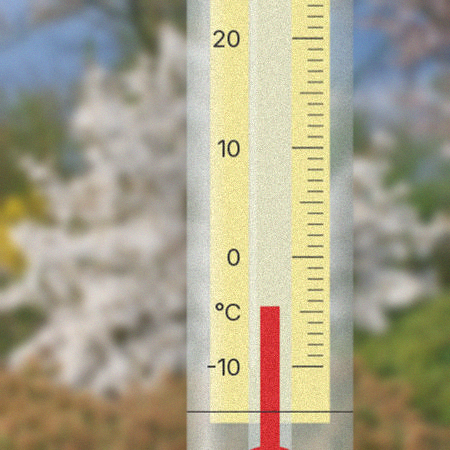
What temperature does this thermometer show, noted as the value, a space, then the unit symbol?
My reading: -4.5 °C
